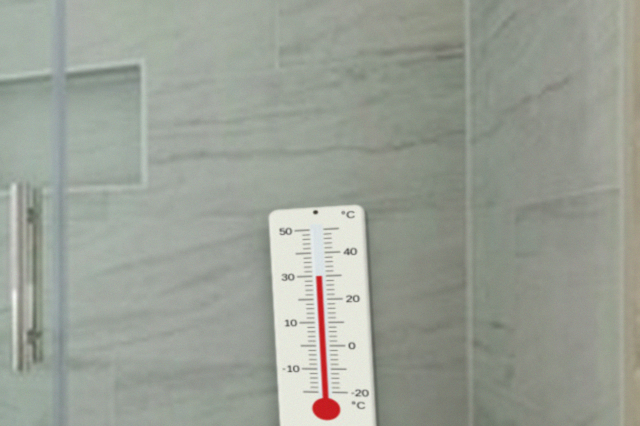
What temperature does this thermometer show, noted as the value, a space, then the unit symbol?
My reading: 30 °C
